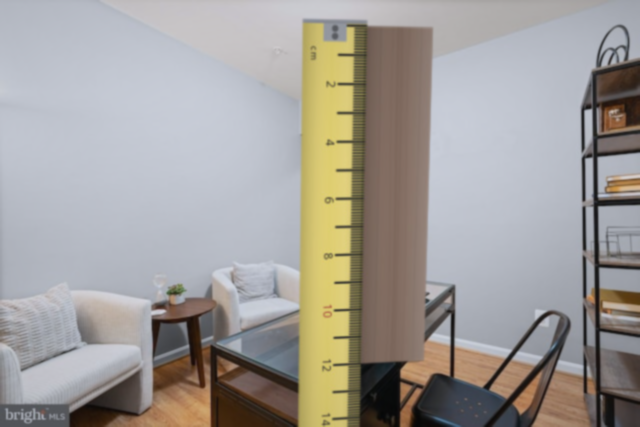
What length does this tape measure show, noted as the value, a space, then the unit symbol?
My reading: 12 cm
